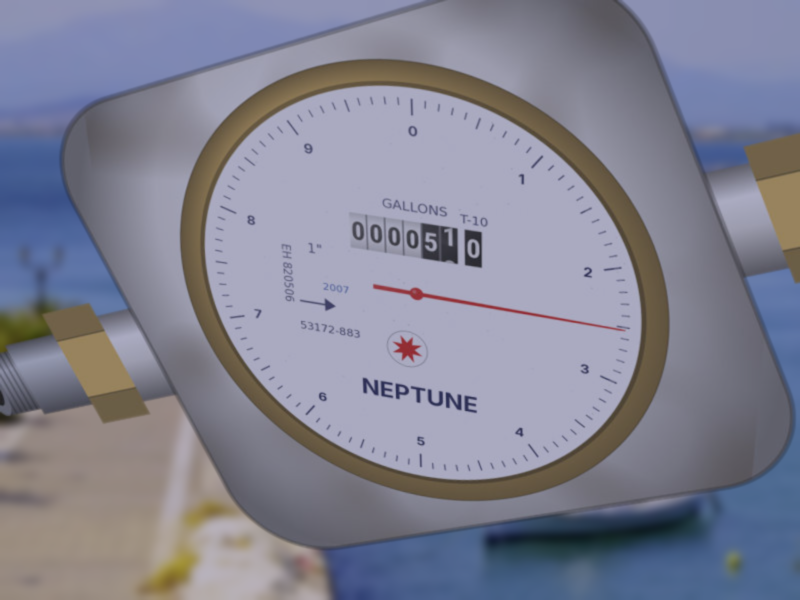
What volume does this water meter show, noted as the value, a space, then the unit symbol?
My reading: 512.5 gal
